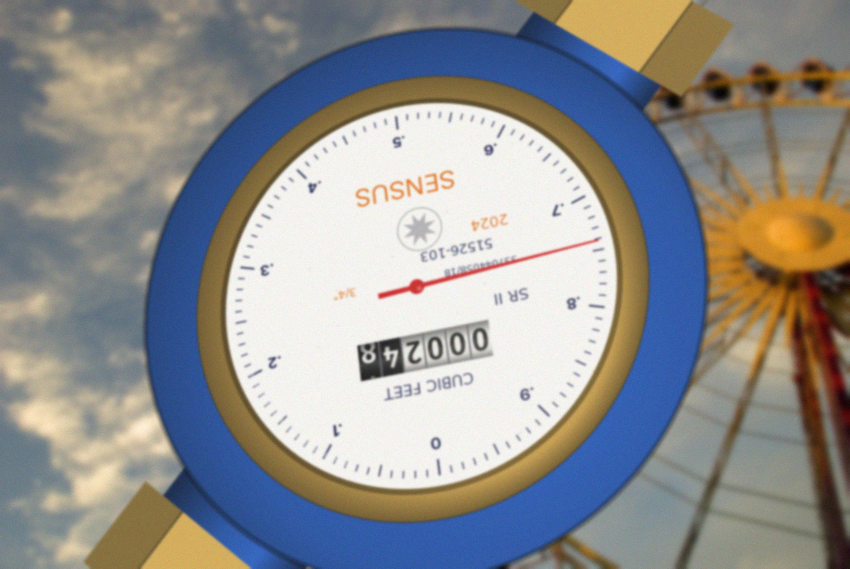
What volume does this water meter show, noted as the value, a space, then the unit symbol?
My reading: 247.74 ft³
